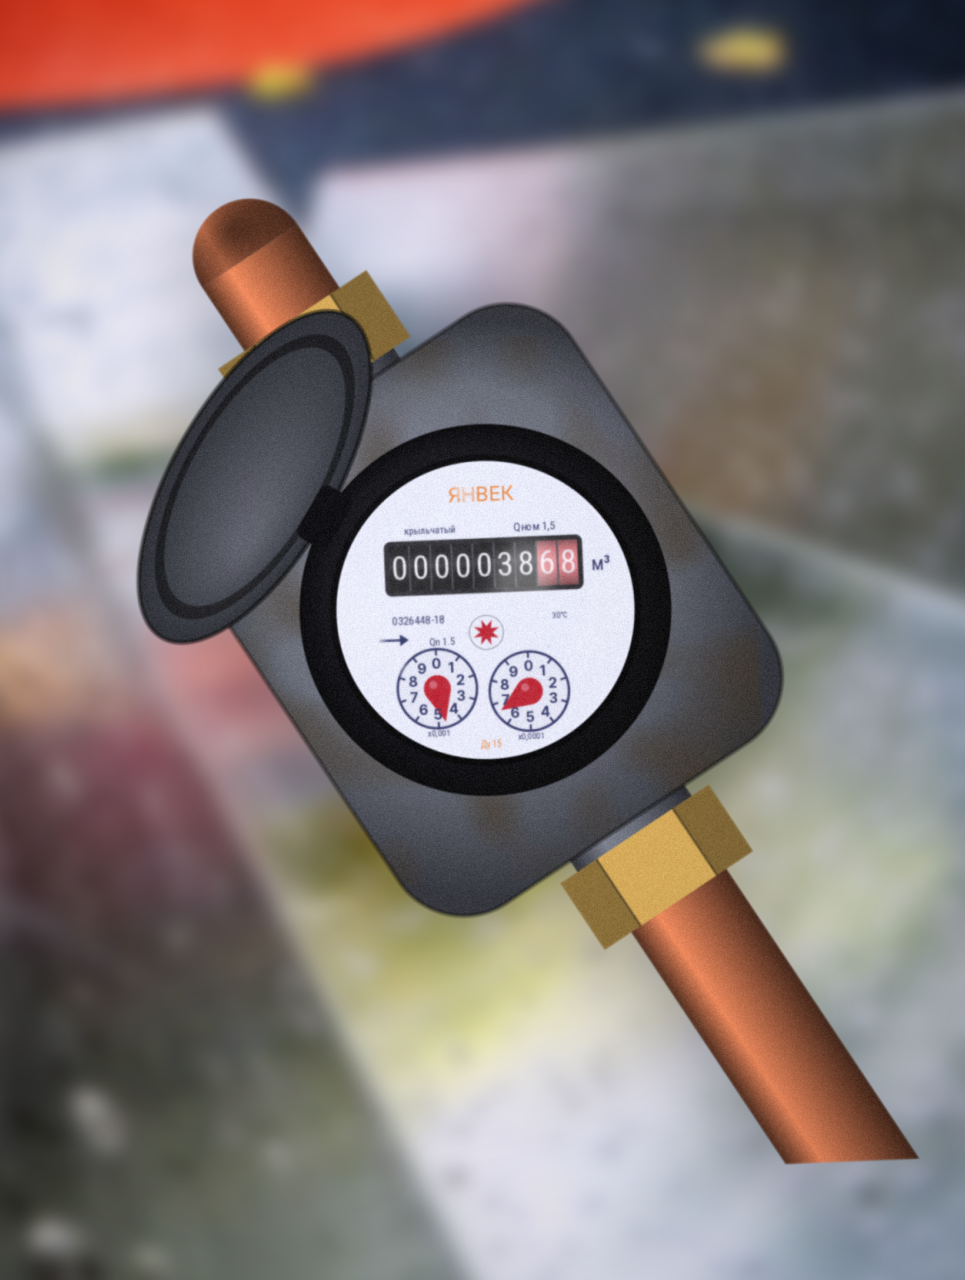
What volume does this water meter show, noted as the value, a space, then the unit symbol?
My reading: 38.6846 m³
